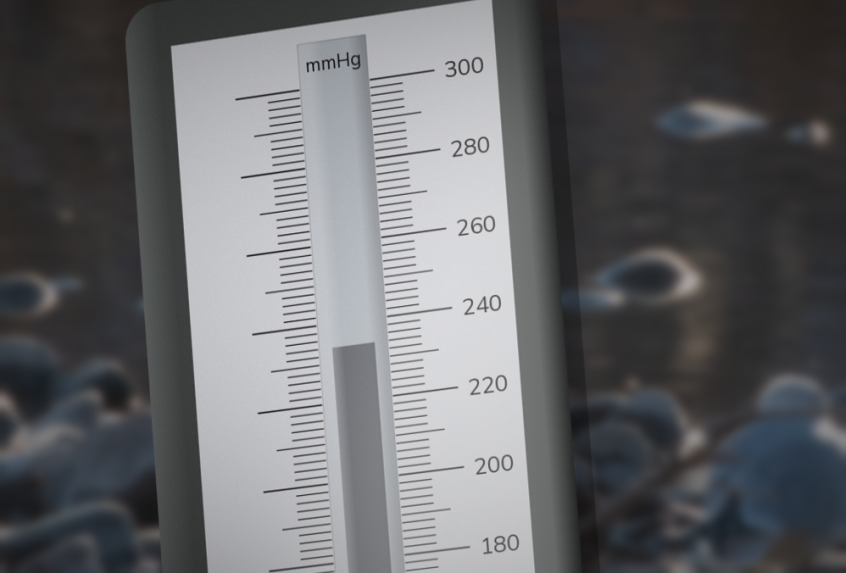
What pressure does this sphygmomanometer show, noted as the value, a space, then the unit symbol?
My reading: 234 mmHg
